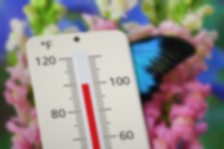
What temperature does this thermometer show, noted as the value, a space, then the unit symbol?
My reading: 100 °F
